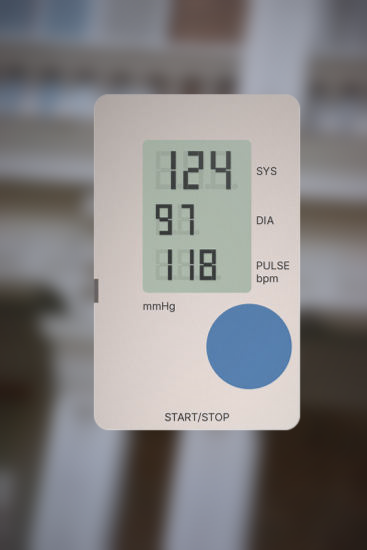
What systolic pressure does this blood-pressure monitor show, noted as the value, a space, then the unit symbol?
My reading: 124 mmHg
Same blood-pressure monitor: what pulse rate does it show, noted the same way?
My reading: 118 bpm
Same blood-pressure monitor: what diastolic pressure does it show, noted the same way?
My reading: 97 mmHg
